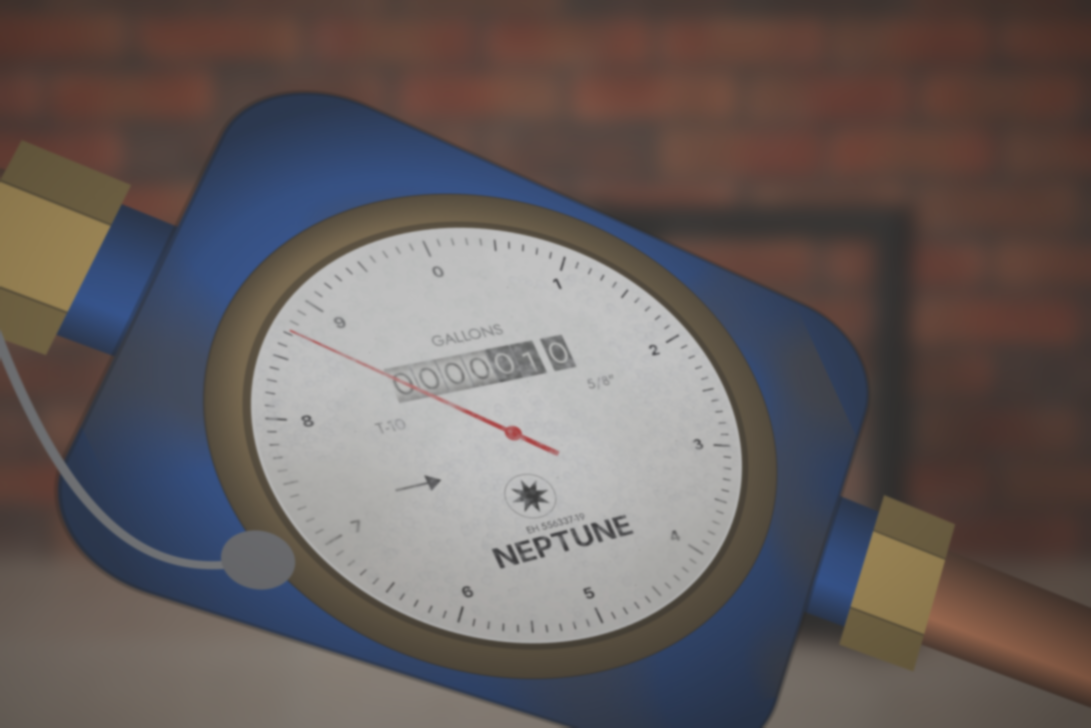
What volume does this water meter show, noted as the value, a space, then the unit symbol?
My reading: 8.7 gal
